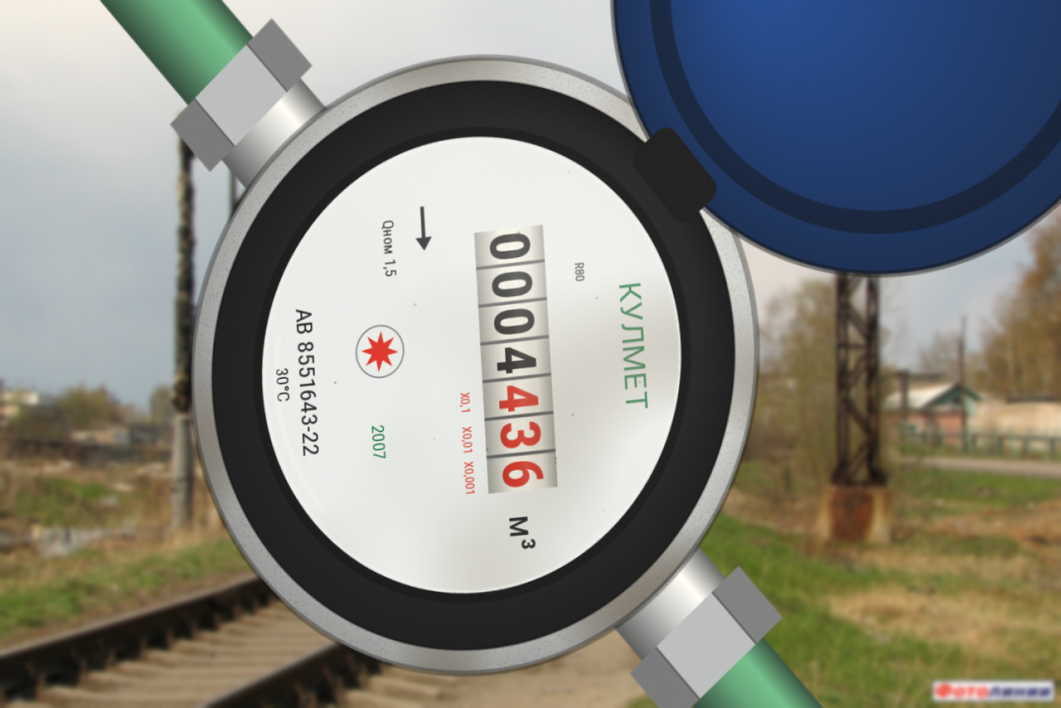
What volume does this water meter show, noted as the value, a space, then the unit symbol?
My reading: 4.436 m³
